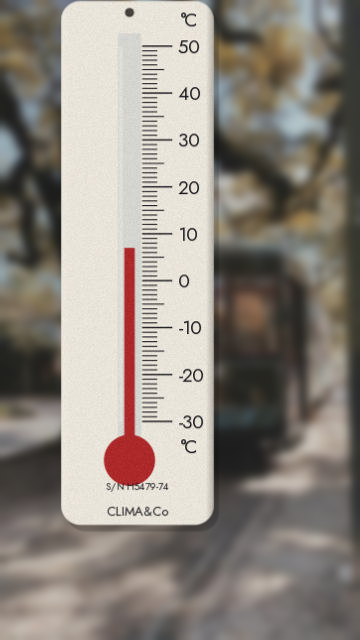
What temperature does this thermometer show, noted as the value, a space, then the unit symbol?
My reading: 7 °C
